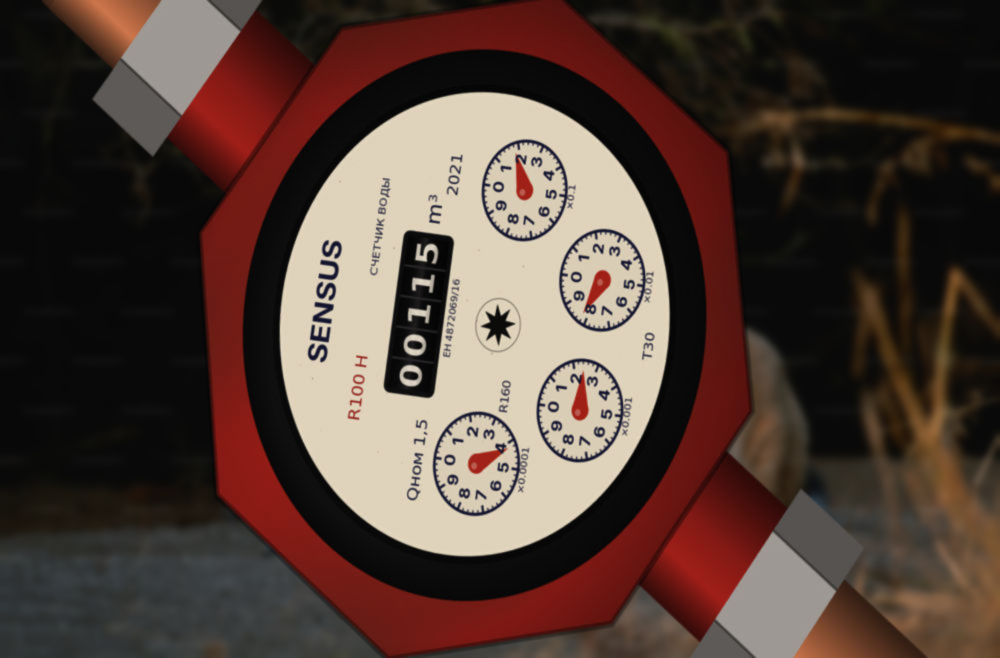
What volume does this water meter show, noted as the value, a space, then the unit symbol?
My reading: 115.1824 m³
